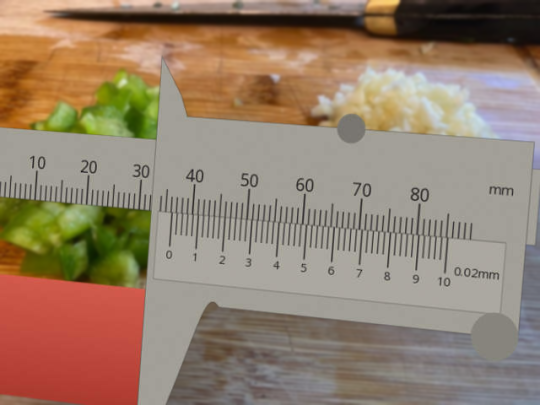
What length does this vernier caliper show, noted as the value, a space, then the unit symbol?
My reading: 36.2 mm
